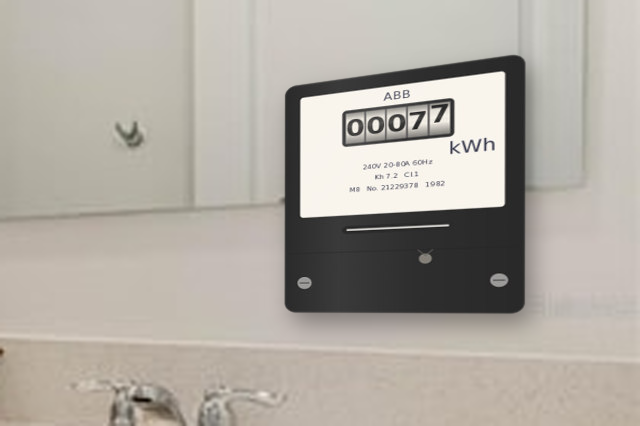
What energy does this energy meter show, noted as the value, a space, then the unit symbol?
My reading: 77 kWh
